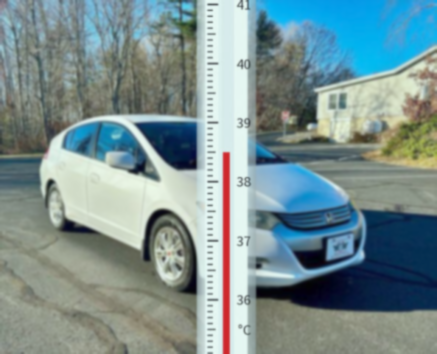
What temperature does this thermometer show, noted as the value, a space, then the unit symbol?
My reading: 38.5 °C
